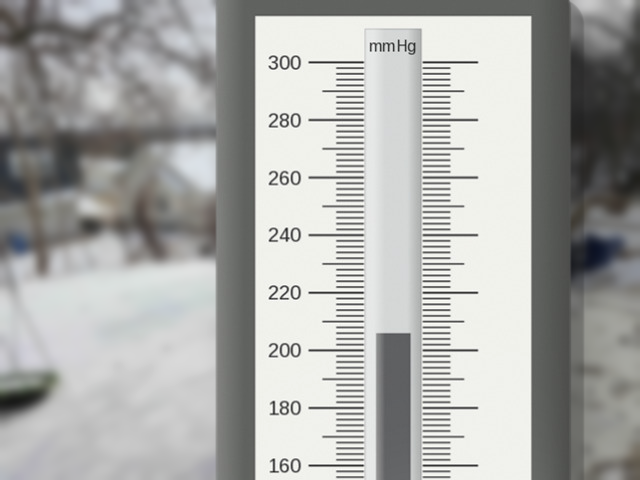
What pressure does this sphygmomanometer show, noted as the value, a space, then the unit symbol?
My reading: 206 mmHg
